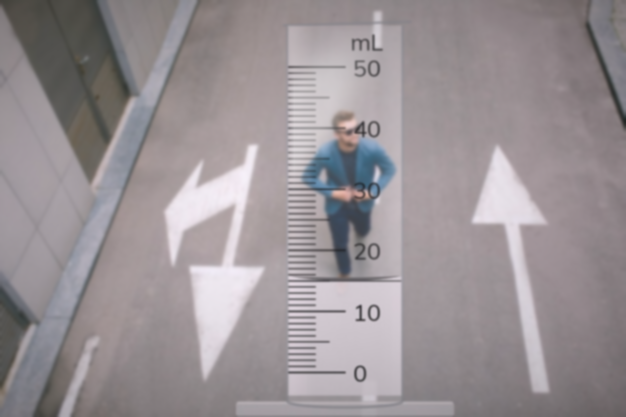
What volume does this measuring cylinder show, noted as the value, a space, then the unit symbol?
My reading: 15 mL
